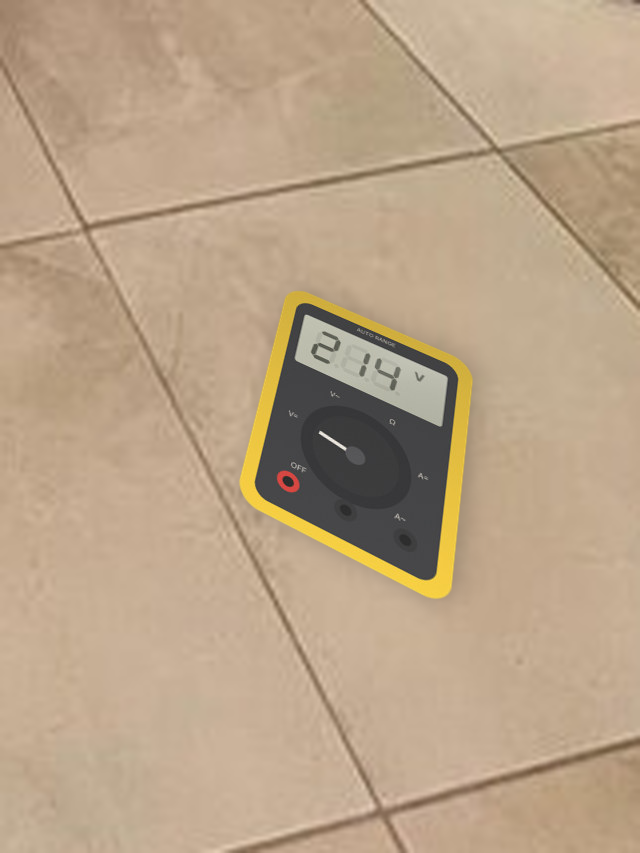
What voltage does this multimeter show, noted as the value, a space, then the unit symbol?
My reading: 214 V
